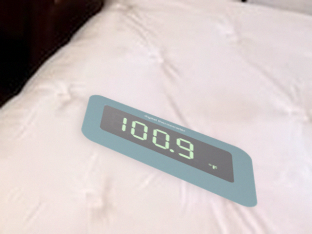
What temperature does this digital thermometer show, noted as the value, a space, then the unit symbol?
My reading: 100.9 °F
